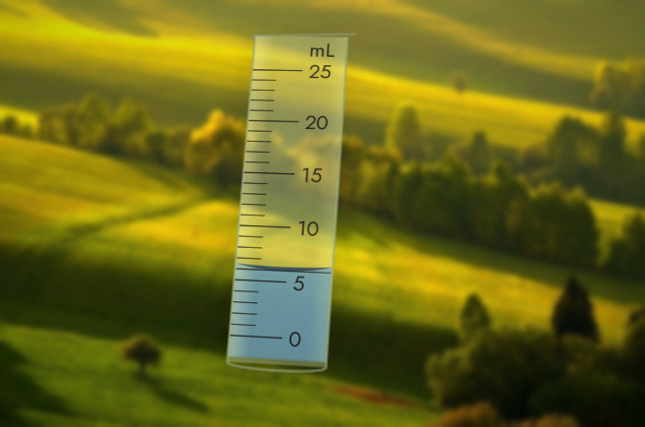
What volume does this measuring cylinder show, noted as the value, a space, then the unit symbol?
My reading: 6 mL
